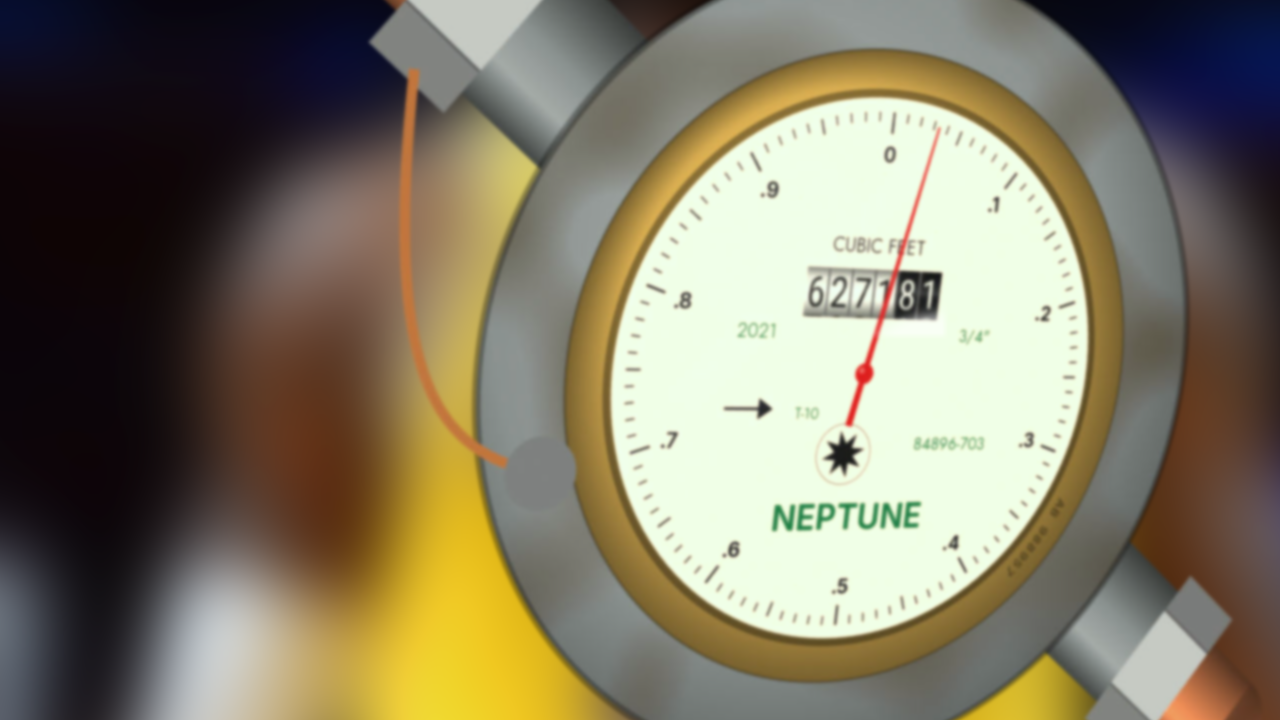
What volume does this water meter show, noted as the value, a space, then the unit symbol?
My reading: 627181.03 ft³
